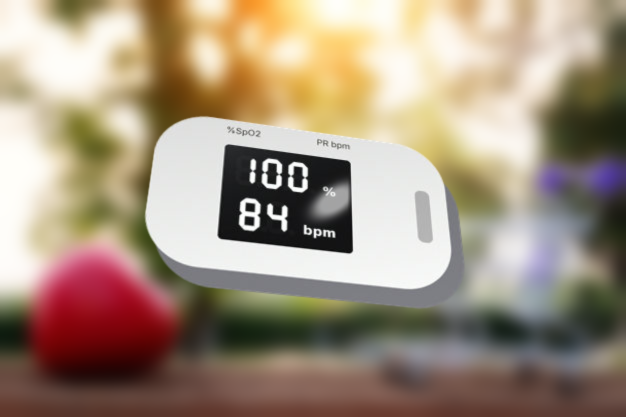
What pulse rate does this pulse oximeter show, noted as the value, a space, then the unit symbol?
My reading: 84 bpm
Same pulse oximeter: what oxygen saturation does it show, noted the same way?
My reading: 100 %
